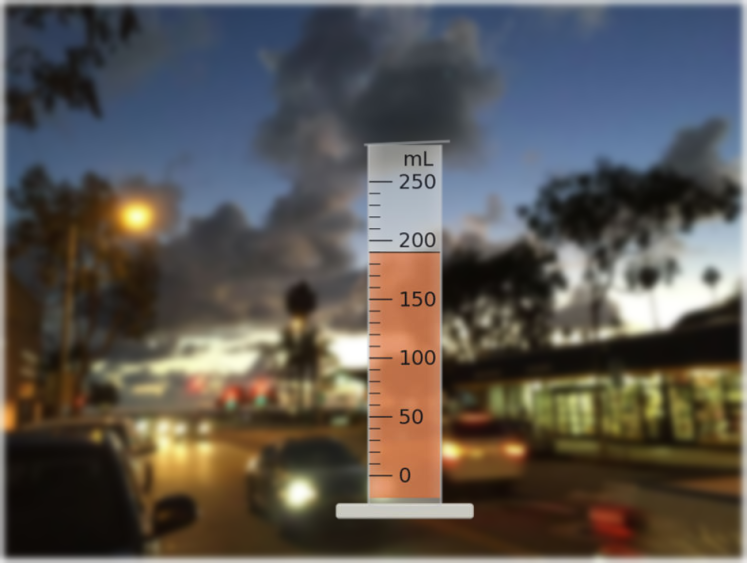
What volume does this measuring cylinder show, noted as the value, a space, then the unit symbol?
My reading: 190 mL
